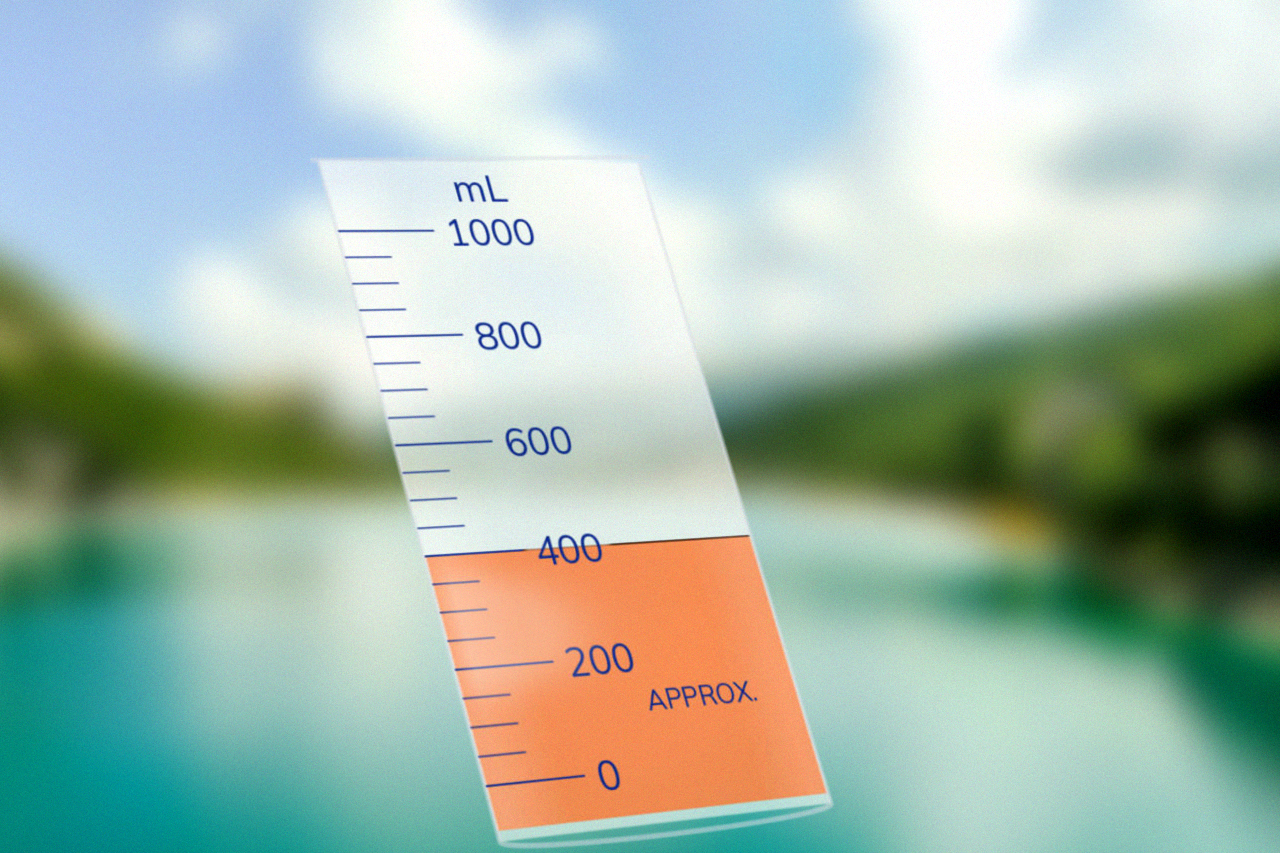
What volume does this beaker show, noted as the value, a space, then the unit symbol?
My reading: 400 mL
